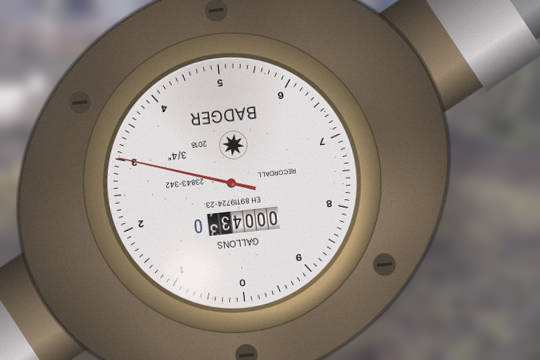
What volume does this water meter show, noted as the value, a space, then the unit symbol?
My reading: 4333.0 gal
